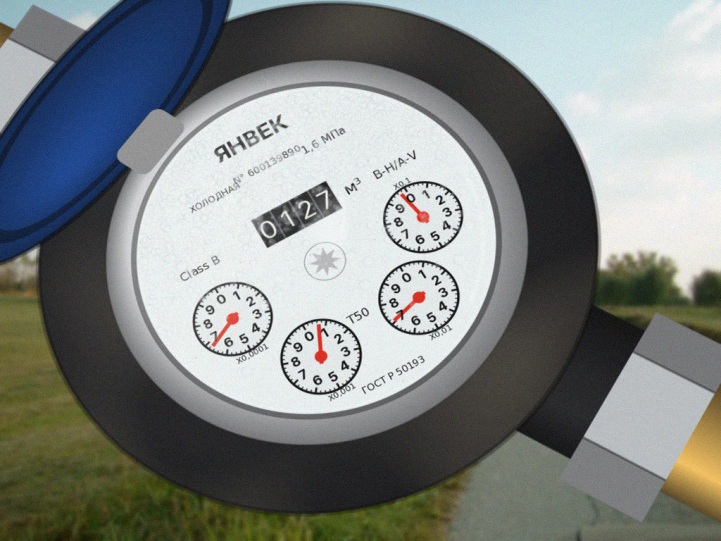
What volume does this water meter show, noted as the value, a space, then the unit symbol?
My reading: 126.9706 m³
